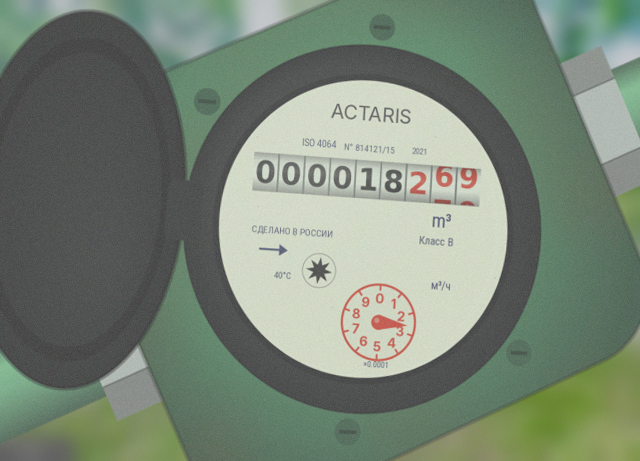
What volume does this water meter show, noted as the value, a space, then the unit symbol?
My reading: 18.2692 m³
